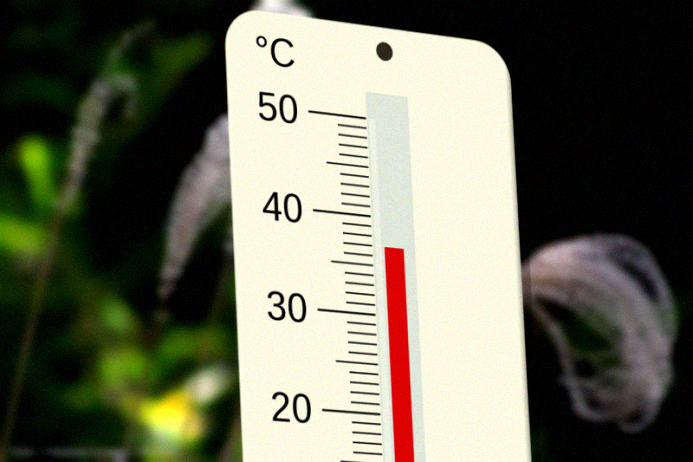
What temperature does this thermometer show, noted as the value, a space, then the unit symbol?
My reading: 37 °C
